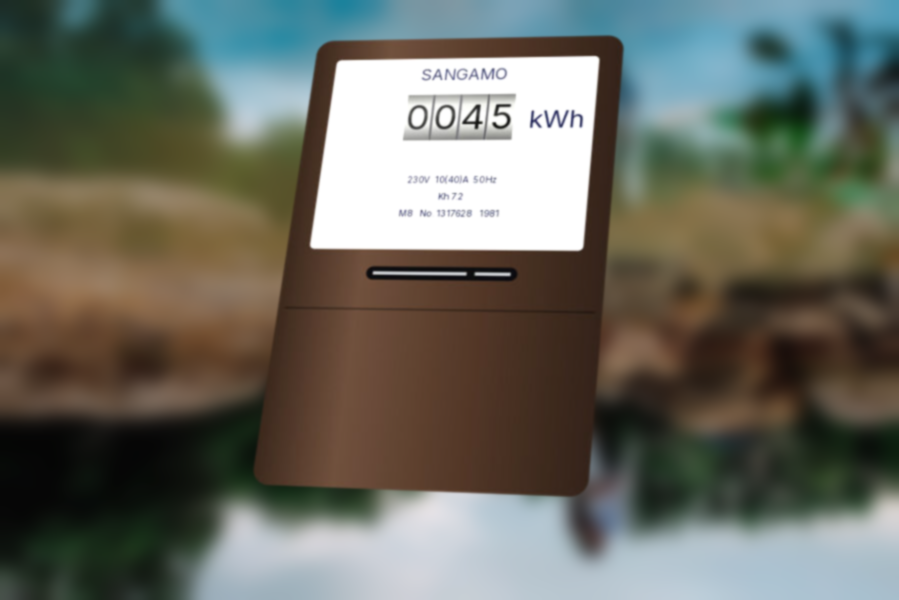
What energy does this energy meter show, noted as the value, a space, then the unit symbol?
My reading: 45 kWh
